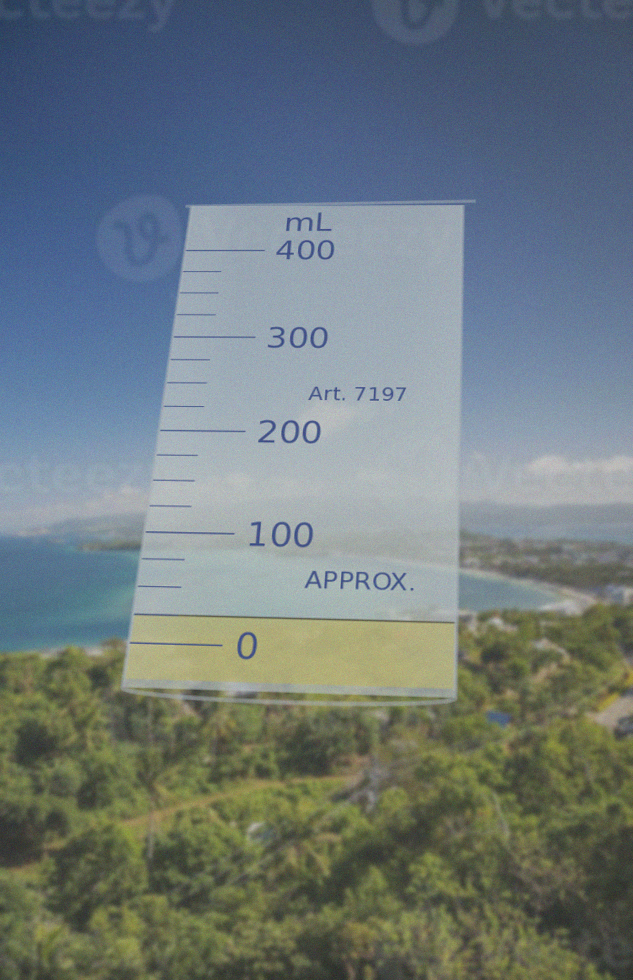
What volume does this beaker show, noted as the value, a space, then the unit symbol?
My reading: 25 mL
